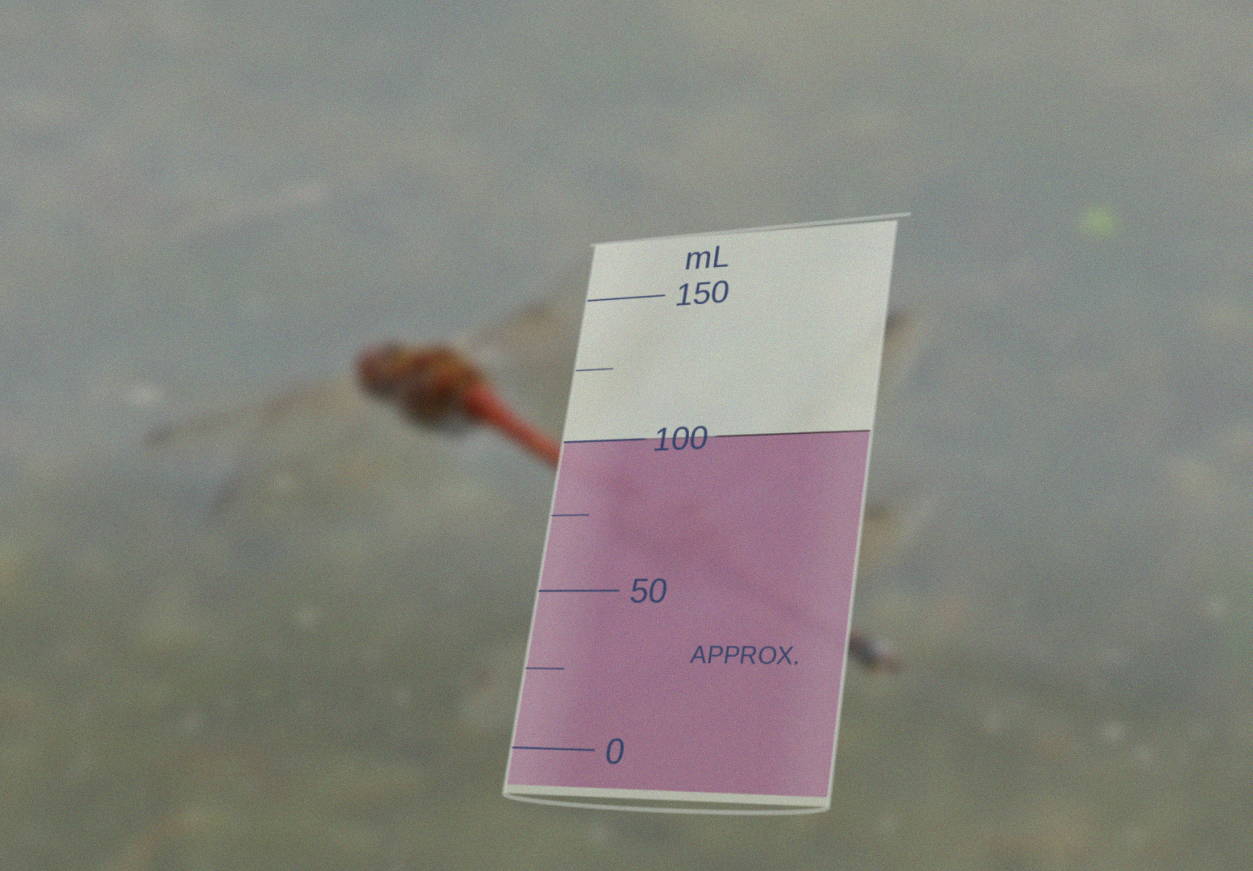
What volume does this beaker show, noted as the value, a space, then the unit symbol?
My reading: 100 mL
